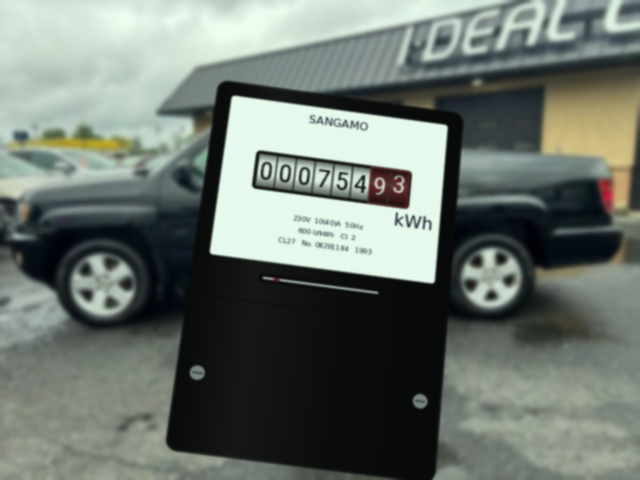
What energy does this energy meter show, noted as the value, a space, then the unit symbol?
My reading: 754.93 kWh
